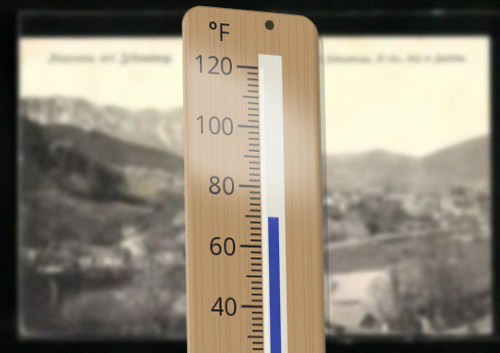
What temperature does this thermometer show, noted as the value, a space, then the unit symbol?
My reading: 70 °F
